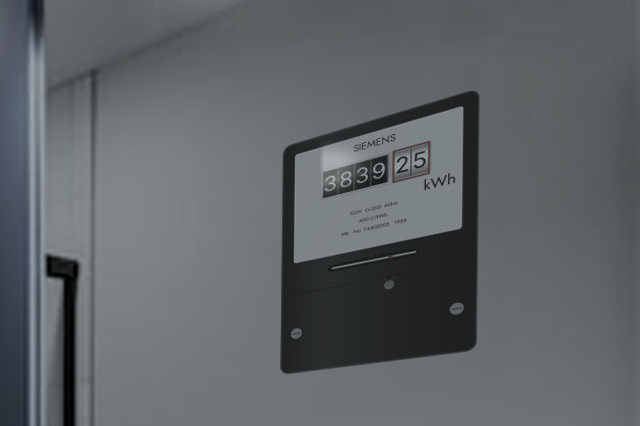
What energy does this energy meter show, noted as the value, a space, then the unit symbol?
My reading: 3839.25 kWh
